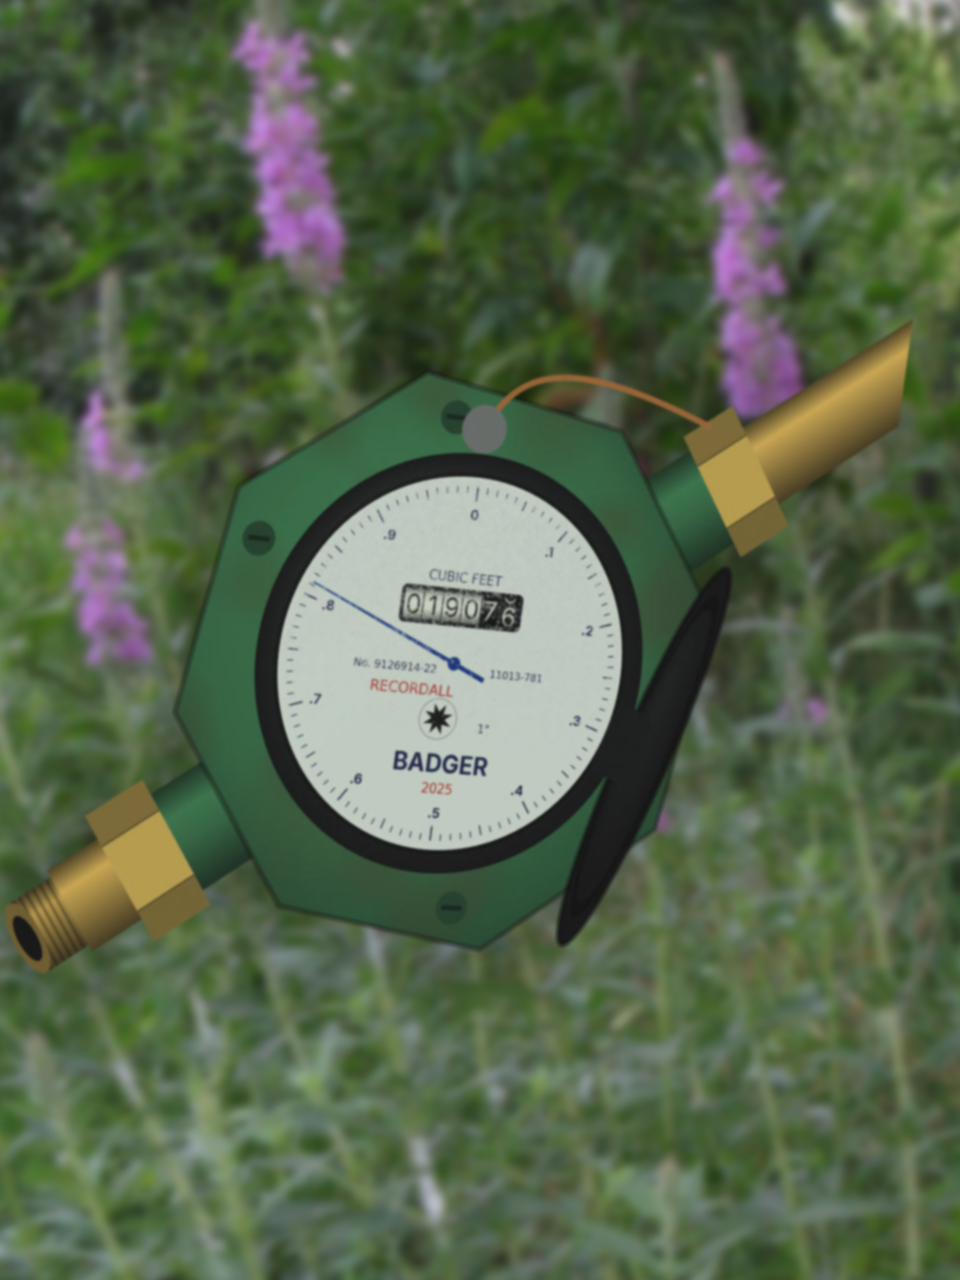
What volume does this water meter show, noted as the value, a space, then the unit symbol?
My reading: 19075.81 ft³
